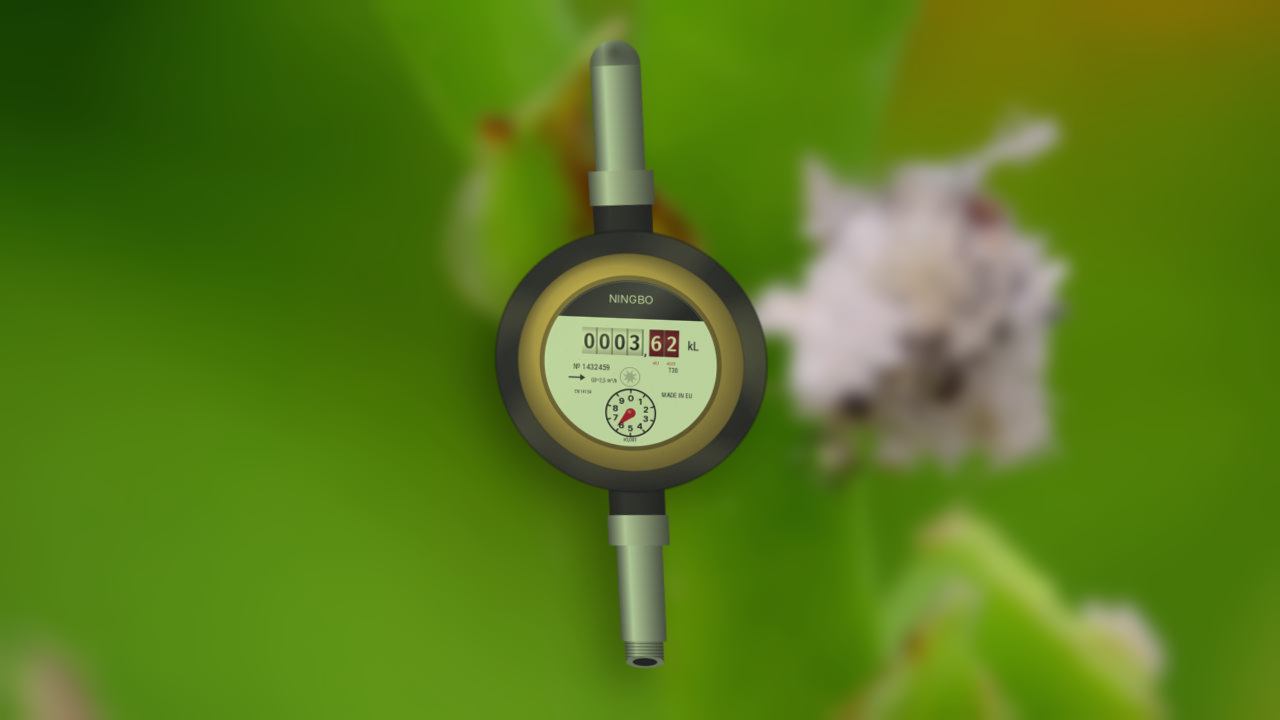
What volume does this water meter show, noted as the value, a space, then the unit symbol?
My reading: 3.626 kL
